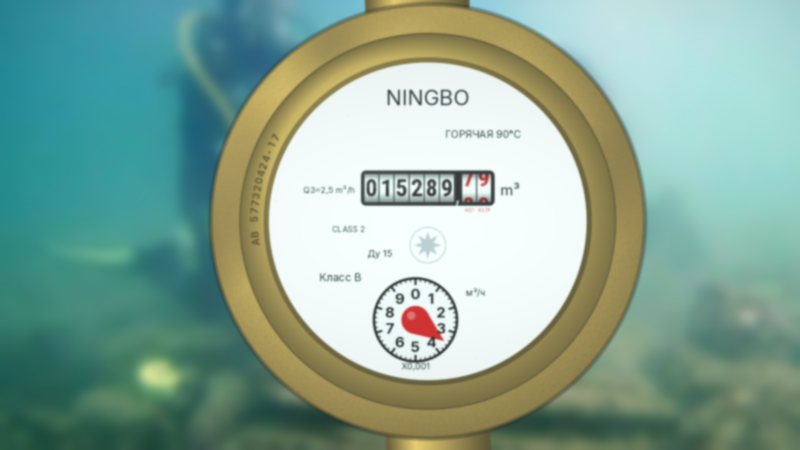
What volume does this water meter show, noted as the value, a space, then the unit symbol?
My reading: 15289.793 m³
